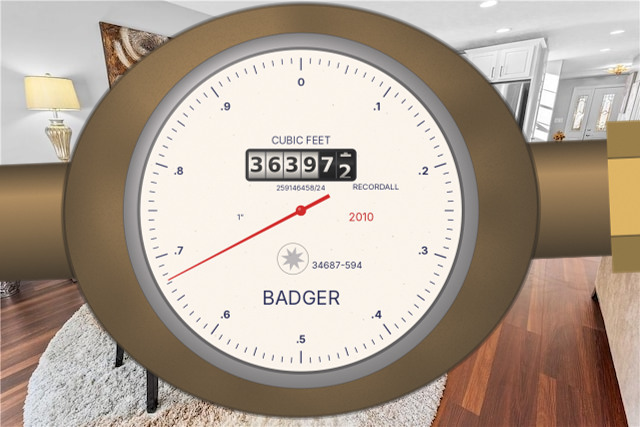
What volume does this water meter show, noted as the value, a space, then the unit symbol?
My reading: 363971.67 ft³
